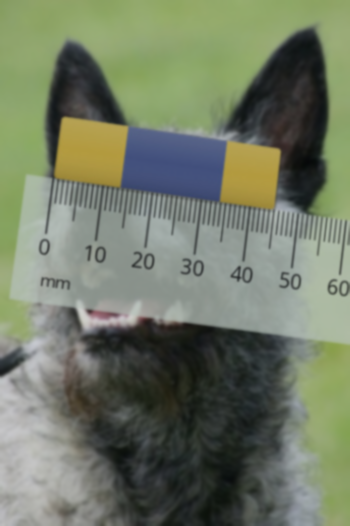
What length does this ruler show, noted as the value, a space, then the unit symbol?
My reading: 45 mm
